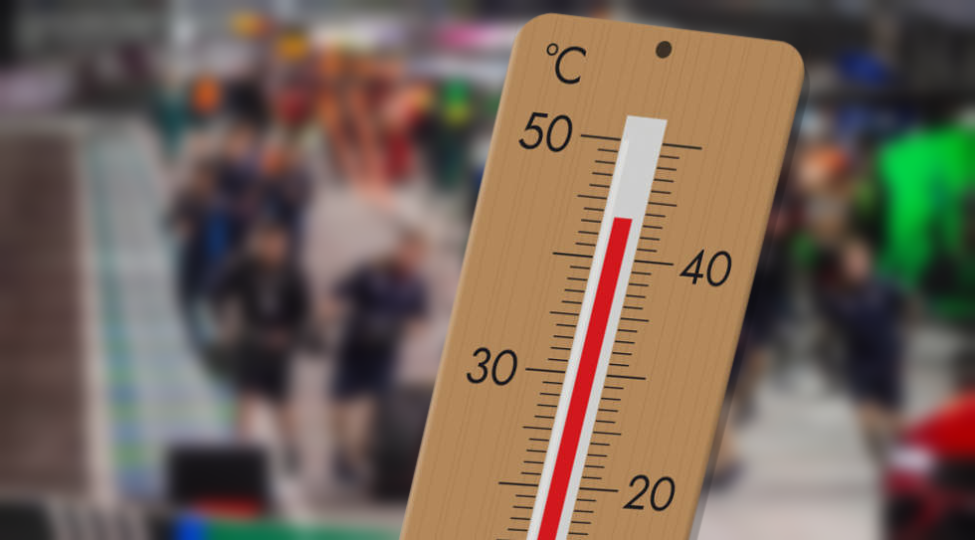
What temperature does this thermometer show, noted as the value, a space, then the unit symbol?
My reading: 43.5 °C
